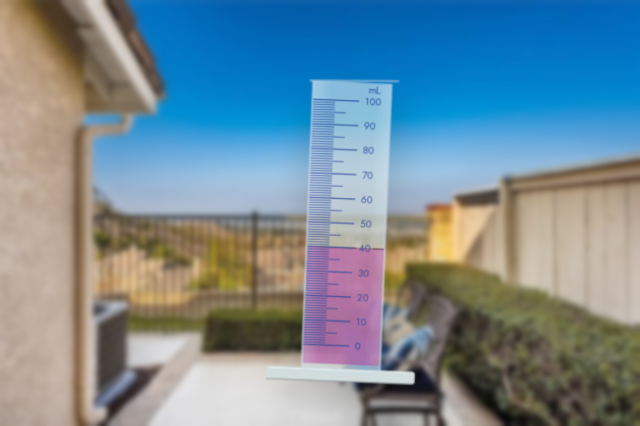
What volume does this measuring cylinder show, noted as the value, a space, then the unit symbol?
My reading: 40 mL
